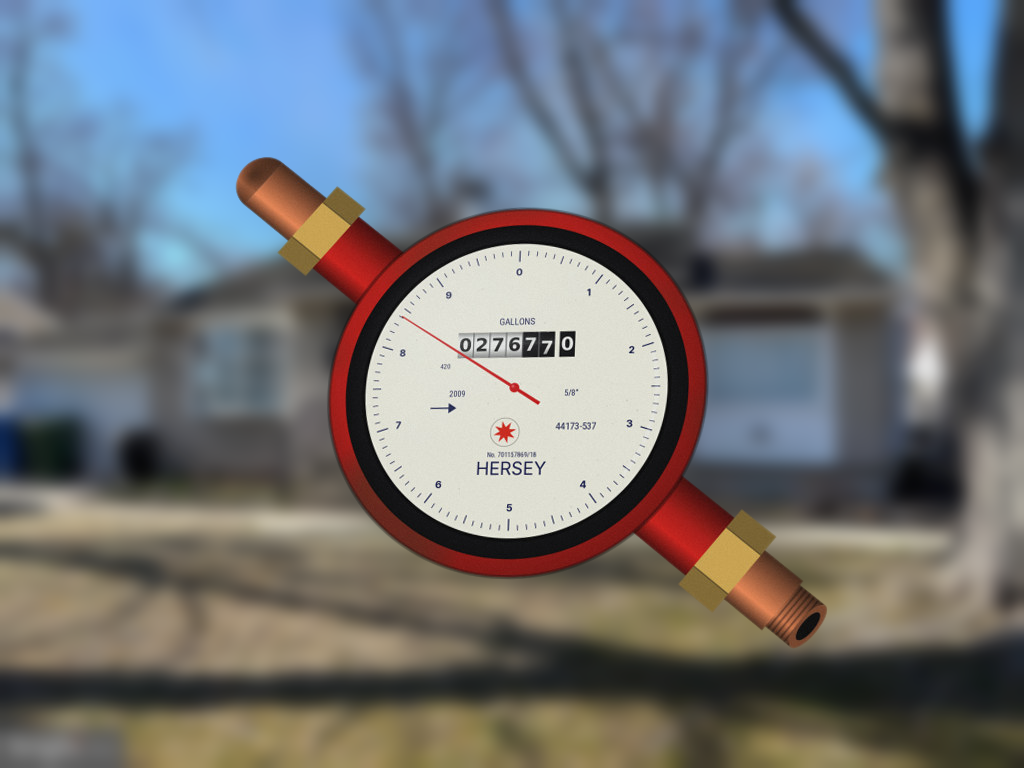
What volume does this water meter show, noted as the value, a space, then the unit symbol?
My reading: 276768.4 gal
